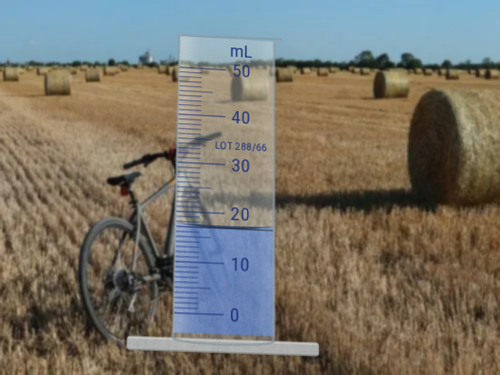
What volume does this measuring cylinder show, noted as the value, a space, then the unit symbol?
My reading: 17 mL
